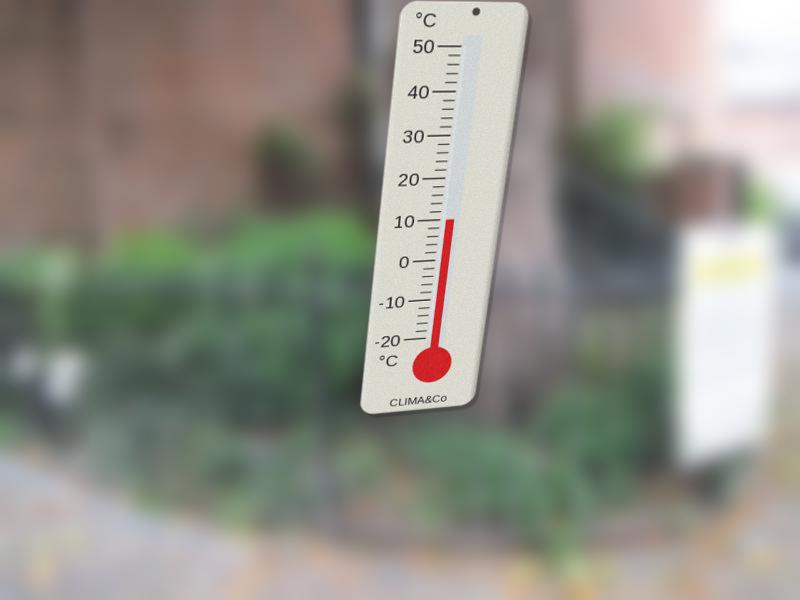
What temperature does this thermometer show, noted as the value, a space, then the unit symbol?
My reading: 10 °C
